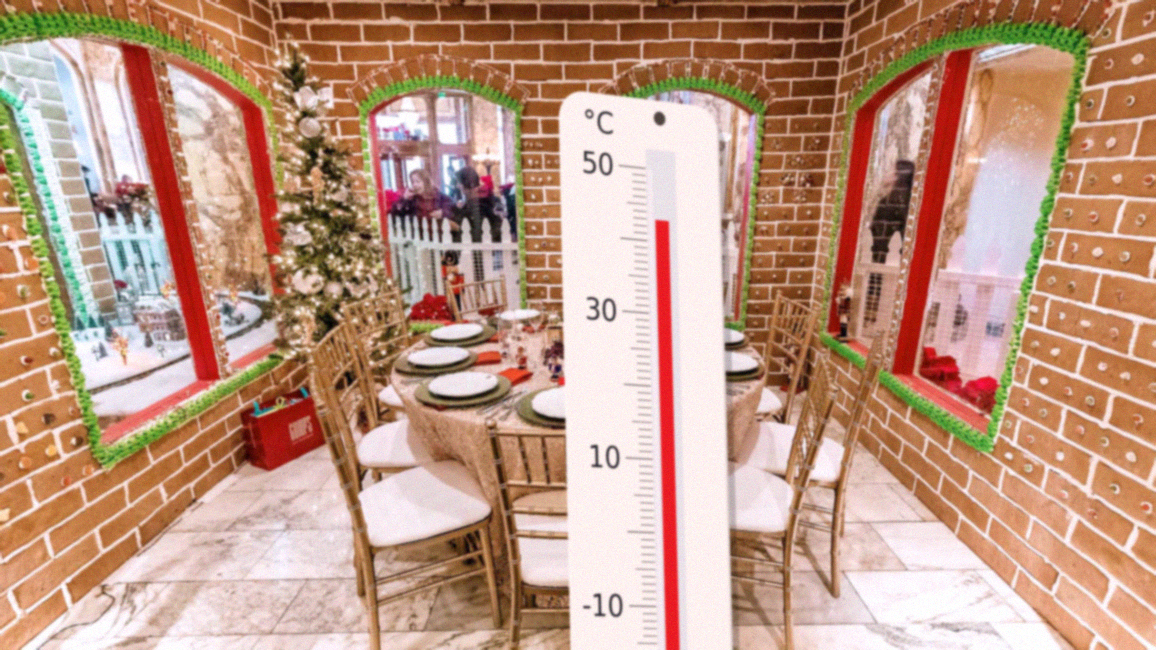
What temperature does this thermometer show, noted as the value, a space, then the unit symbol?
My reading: 43 °C
